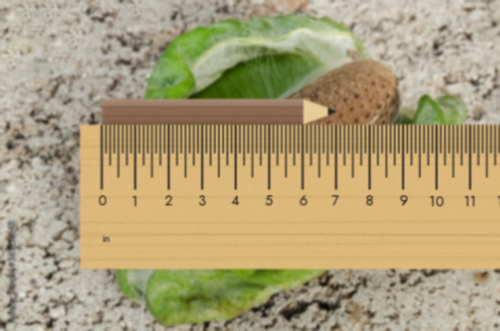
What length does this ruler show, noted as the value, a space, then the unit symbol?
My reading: 7 in
